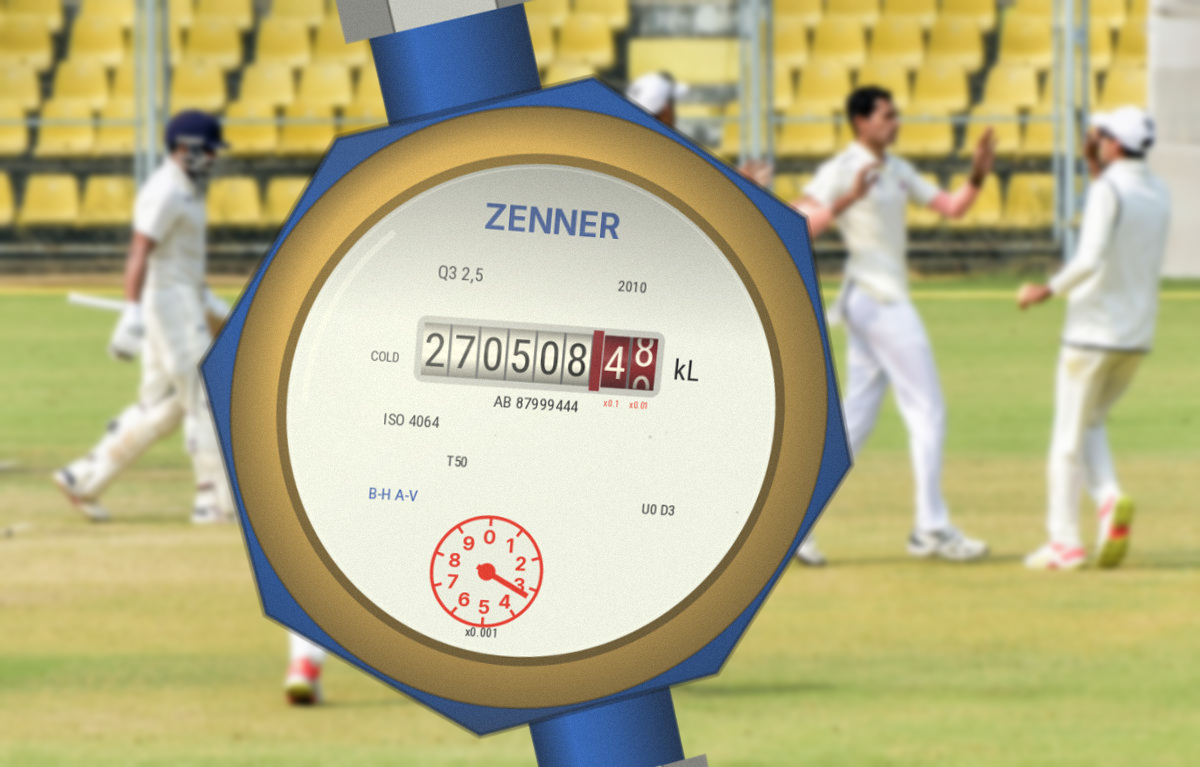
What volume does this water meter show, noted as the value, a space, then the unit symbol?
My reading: 270508.483 kL
